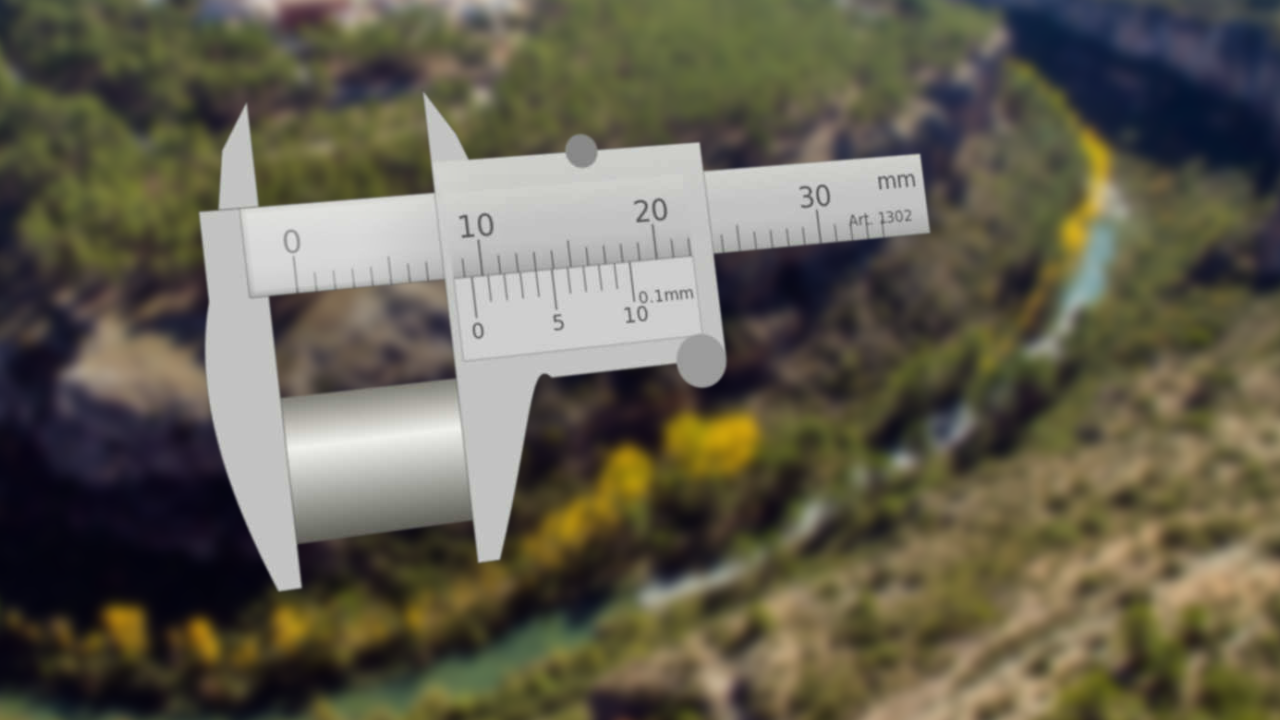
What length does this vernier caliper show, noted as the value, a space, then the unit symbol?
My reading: 9.4 mm
